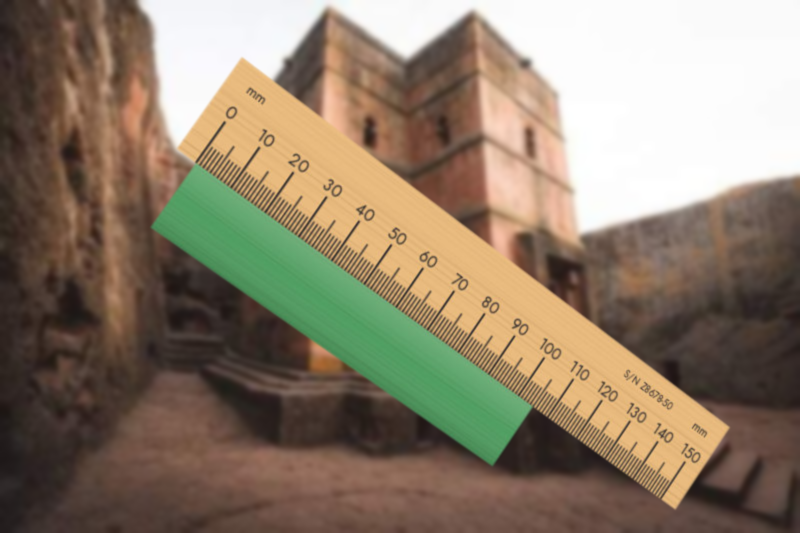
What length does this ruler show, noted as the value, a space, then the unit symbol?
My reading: 105 mm
